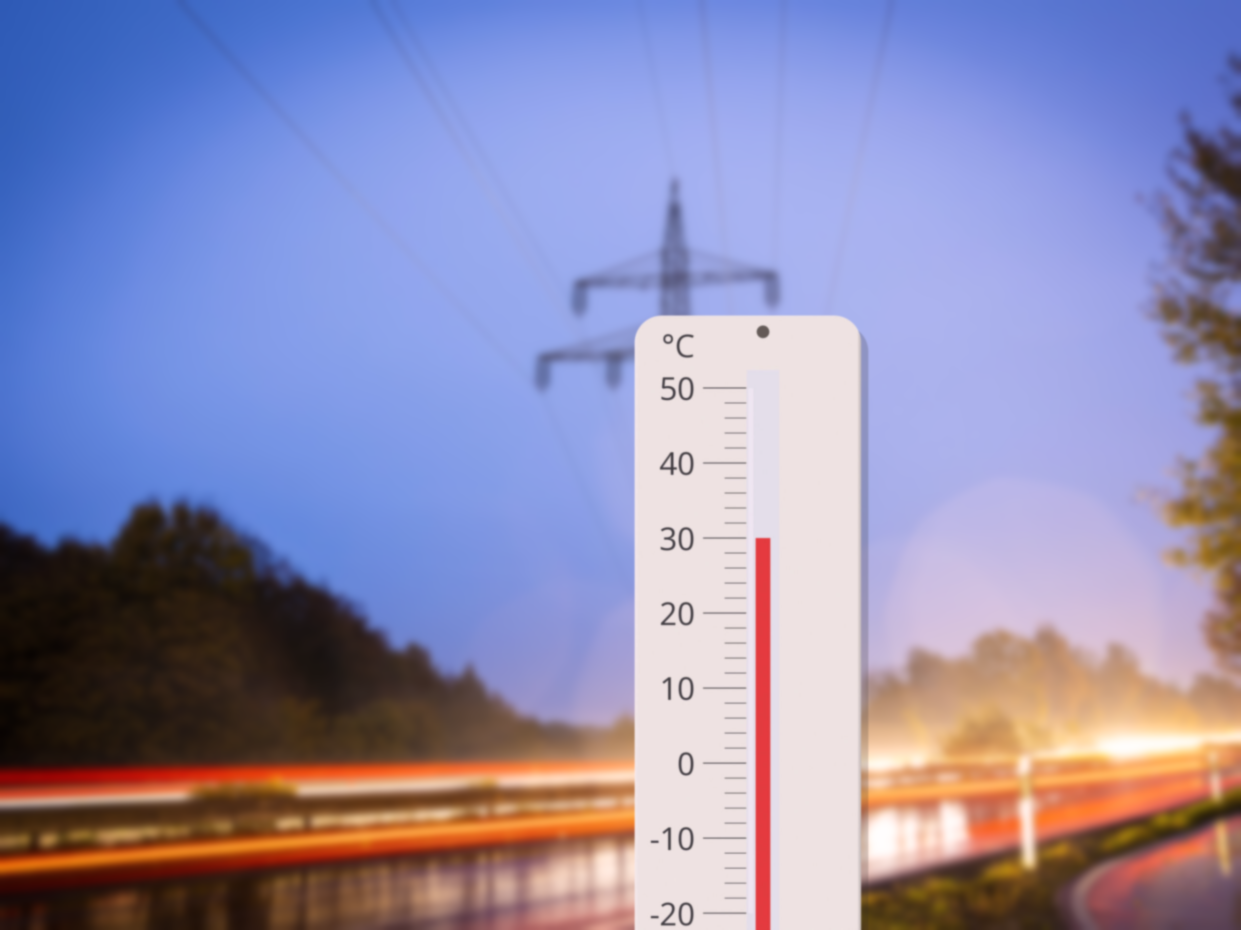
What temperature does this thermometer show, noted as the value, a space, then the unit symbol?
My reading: 30 °C
